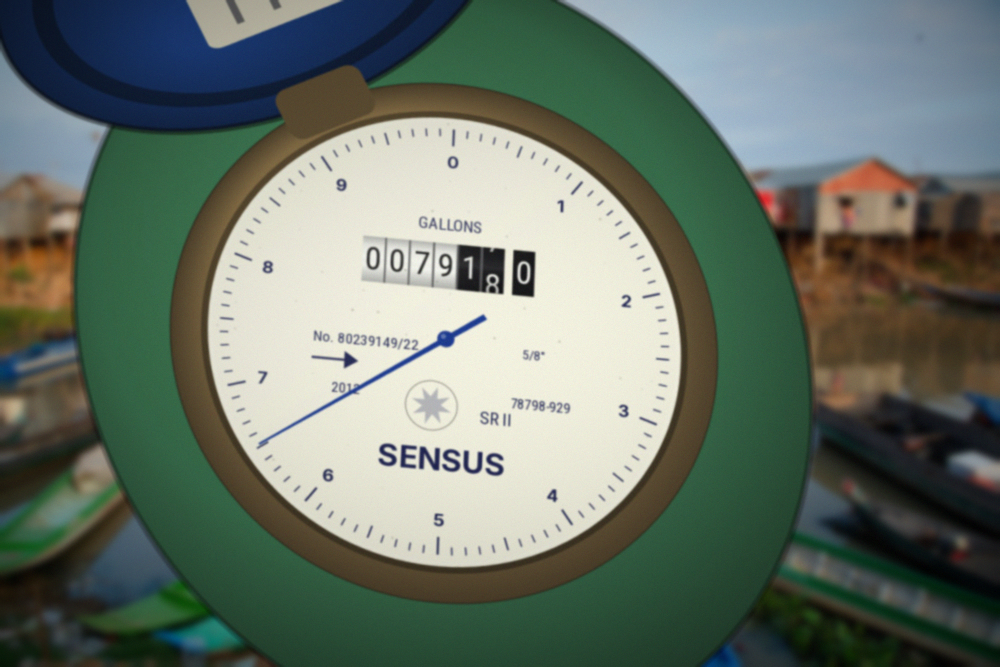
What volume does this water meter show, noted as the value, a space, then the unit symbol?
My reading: 79176.5 gal
